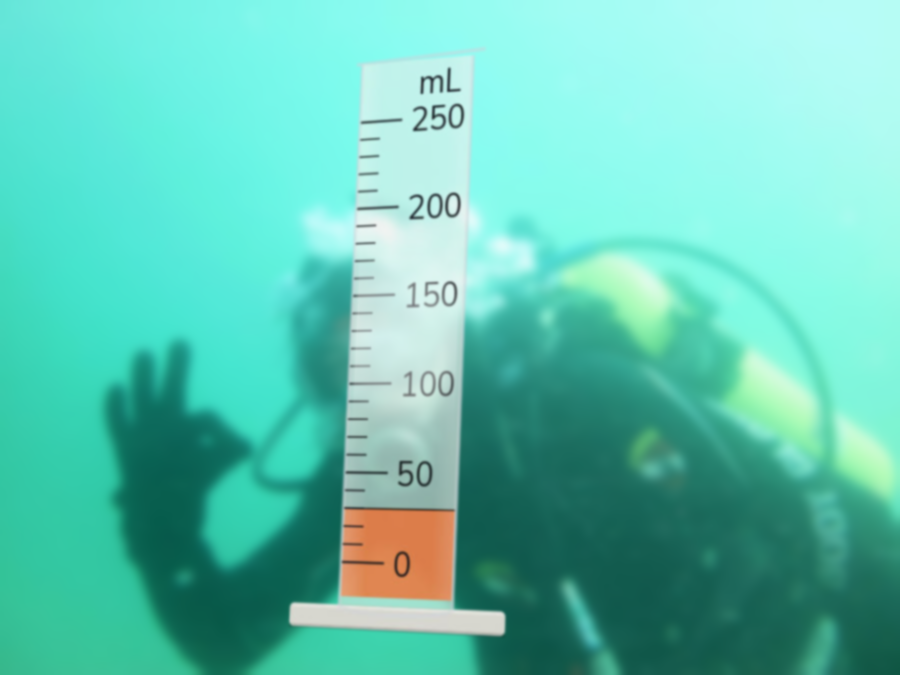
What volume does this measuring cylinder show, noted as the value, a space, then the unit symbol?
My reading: 30 mL
